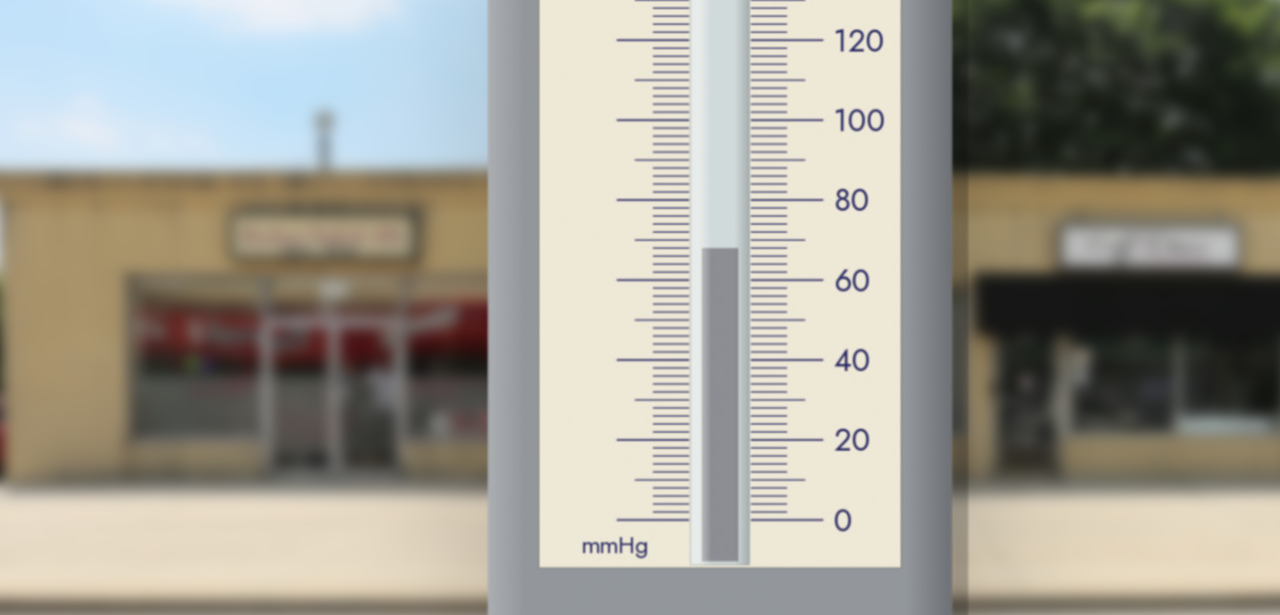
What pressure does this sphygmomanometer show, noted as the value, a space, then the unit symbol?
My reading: 68 mmHg
